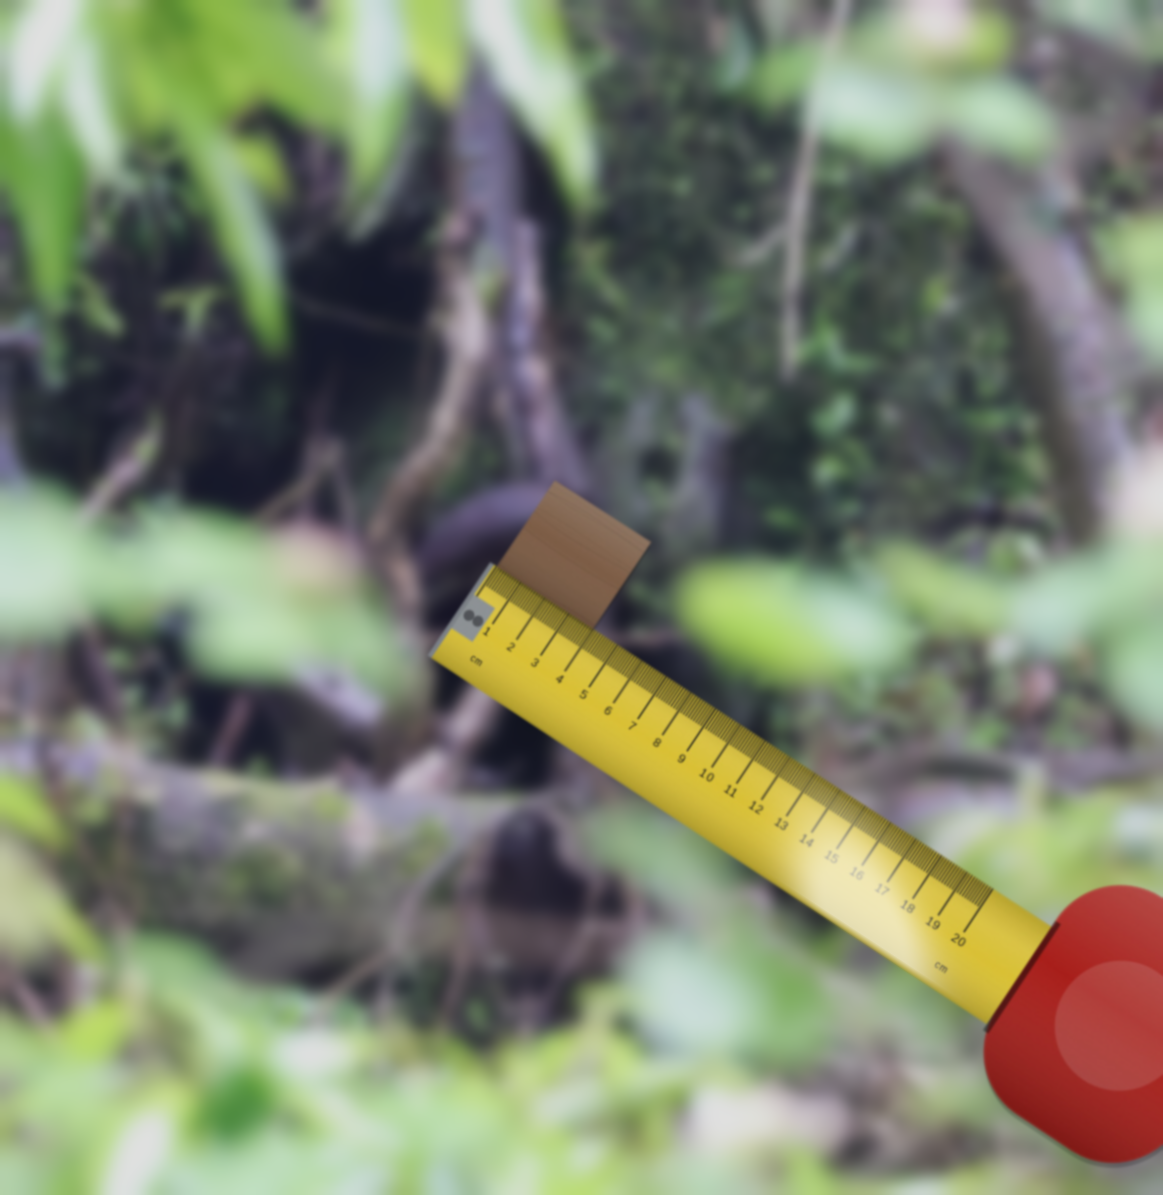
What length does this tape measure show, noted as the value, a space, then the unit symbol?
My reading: 4 cm
